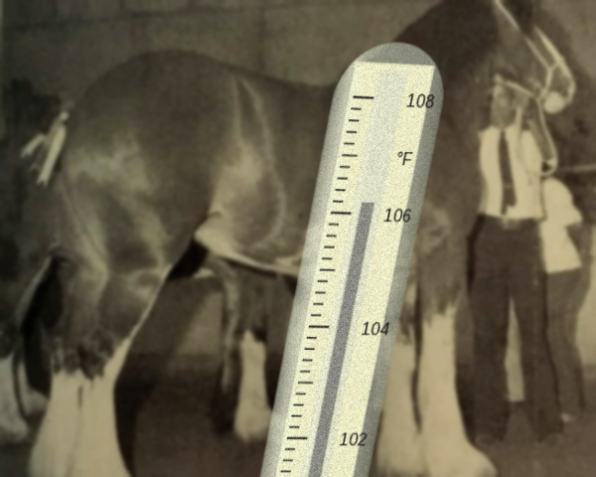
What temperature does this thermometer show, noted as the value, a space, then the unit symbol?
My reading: 106.2 °F
